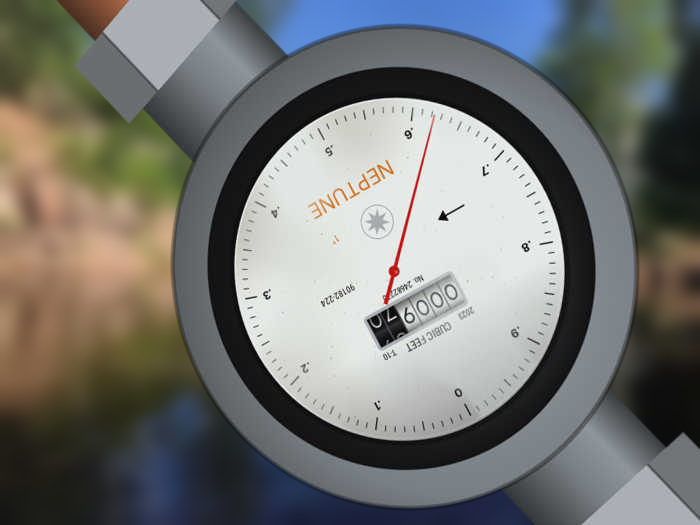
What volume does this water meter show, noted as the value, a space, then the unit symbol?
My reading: 969.62 ft³
